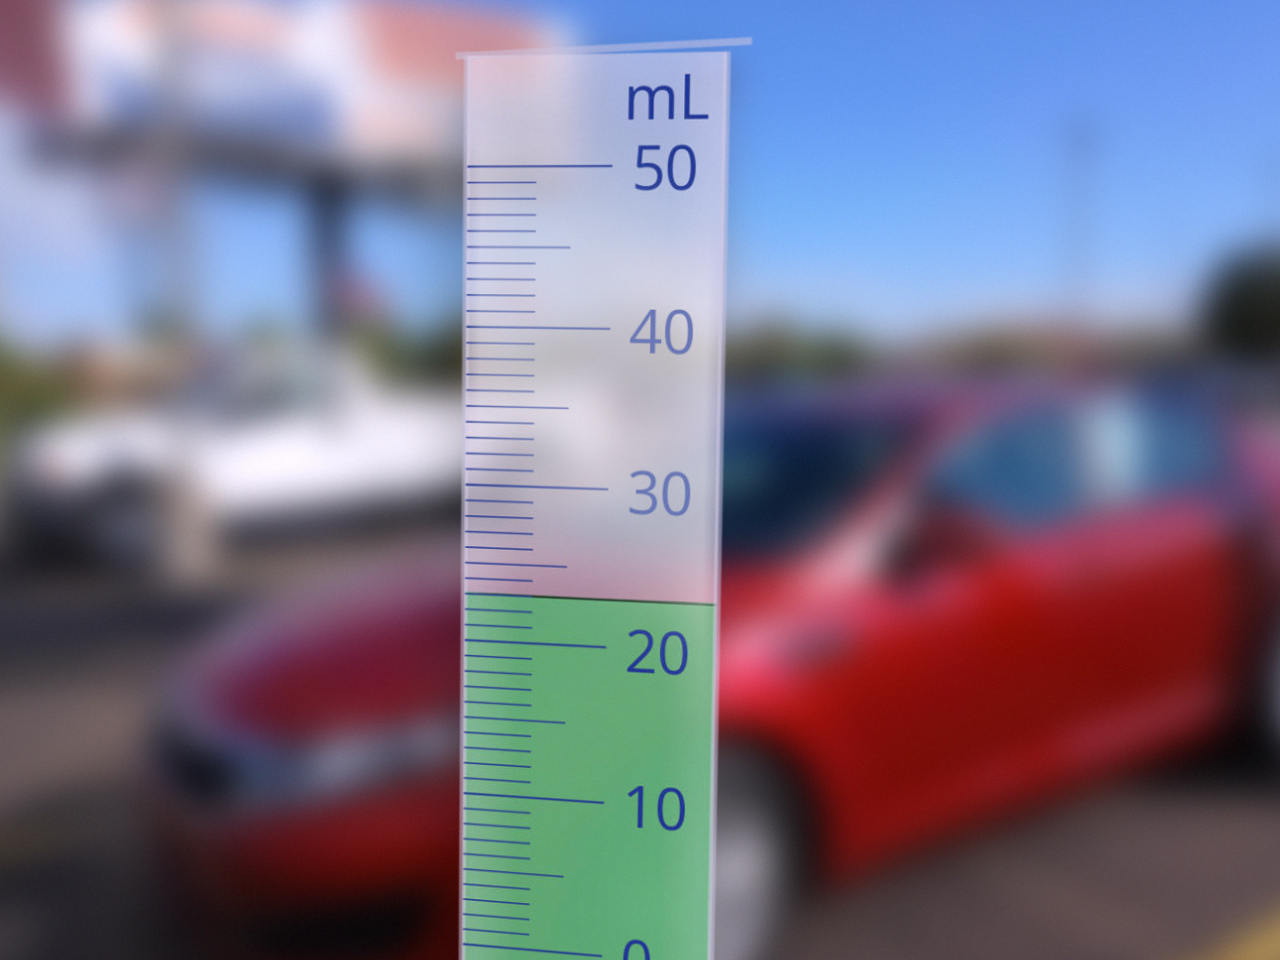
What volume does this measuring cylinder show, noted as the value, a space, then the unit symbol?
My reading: 23 mL
